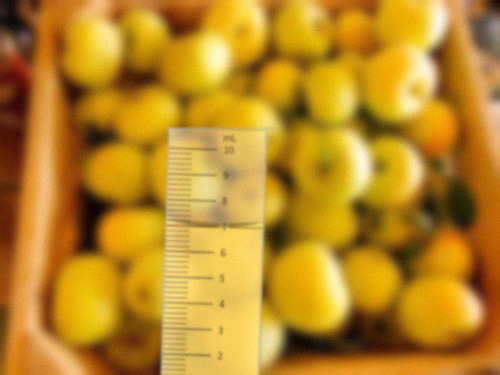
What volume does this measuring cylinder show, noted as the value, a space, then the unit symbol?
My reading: 7 mL
